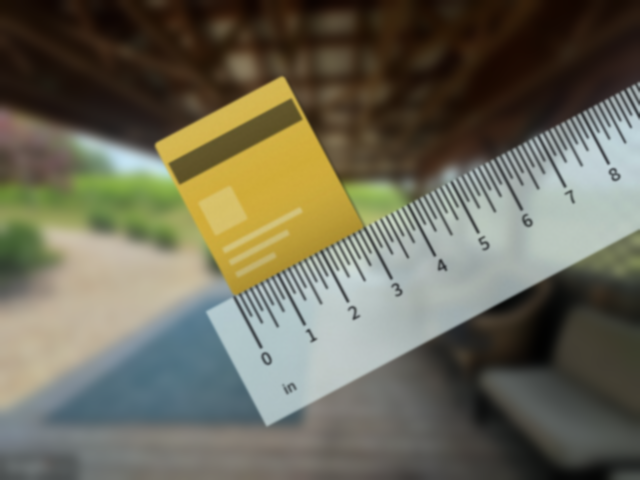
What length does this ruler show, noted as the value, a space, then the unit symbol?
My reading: 3 in
